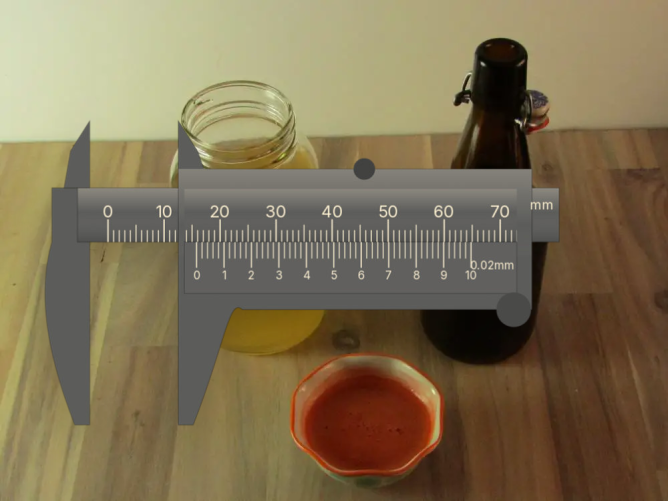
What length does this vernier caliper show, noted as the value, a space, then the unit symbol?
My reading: 15.8 mm
